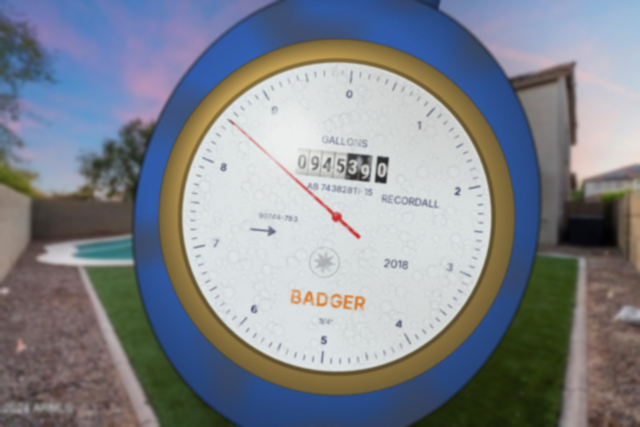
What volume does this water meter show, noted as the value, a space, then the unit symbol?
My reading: 945388.5 gal
